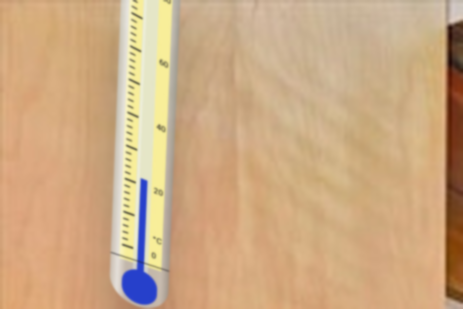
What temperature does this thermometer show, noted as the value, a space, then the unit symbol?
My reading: 22 °C
